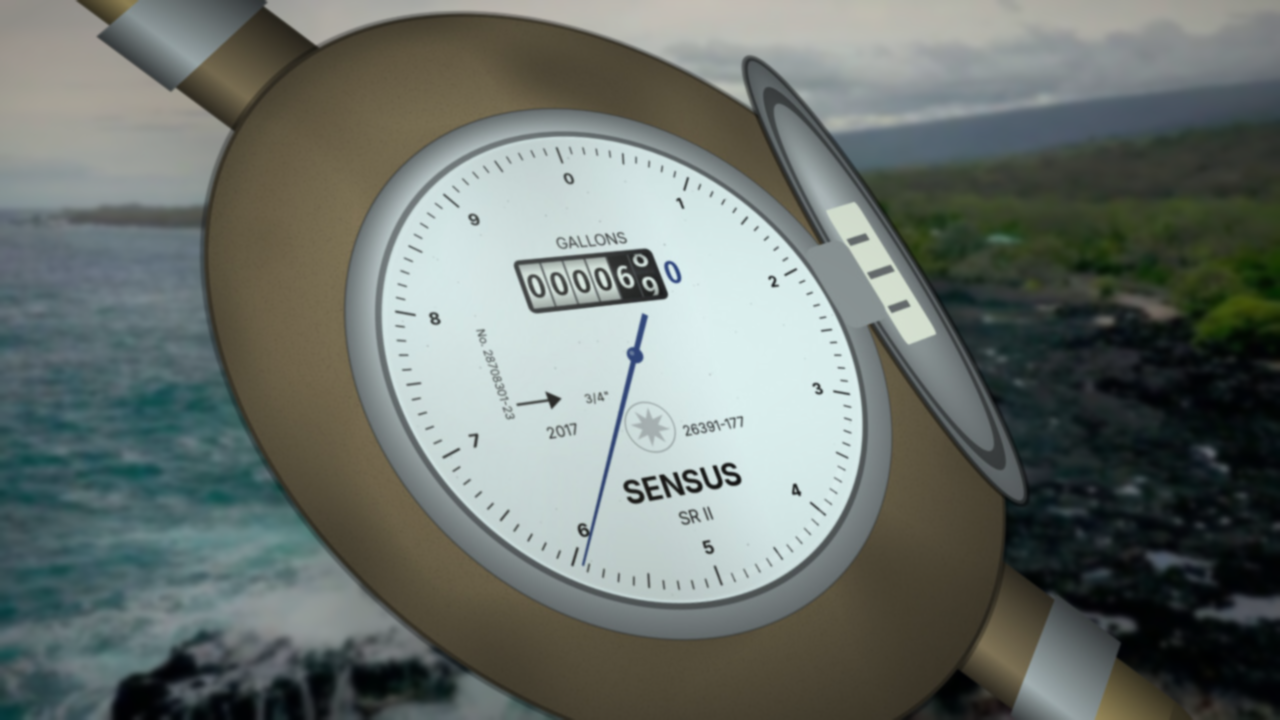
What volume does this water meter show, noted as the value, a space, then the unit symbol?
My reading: 685.9 gal
